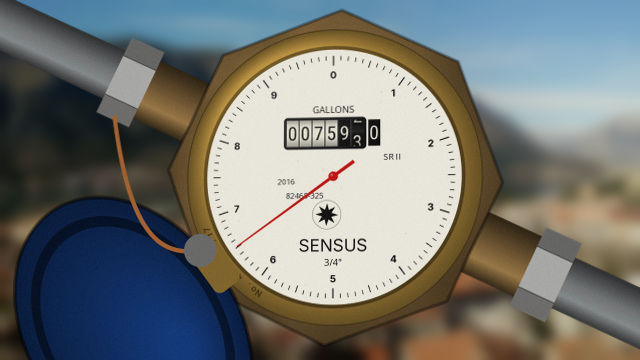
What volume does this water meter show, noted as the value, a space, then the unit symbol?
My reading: 75926.5 gal
